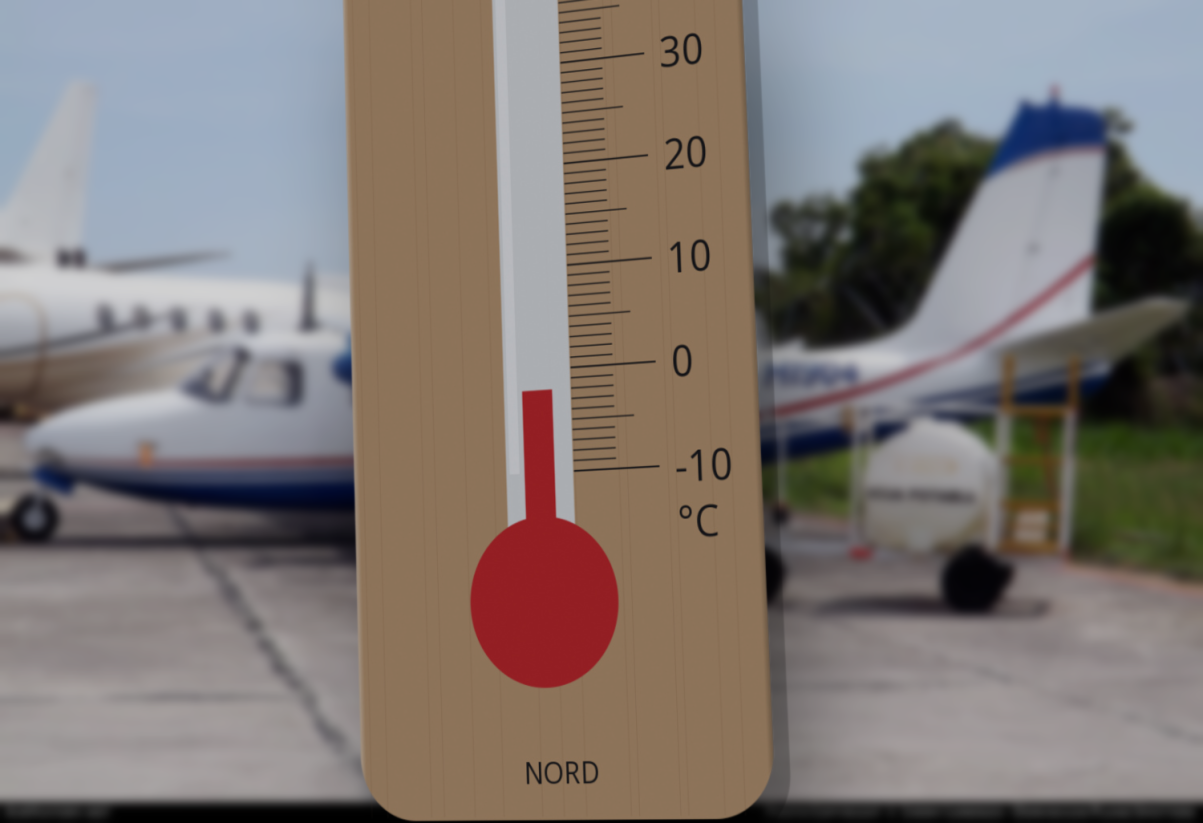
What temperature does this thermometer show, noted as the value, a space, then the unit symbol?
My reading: -2 °C
